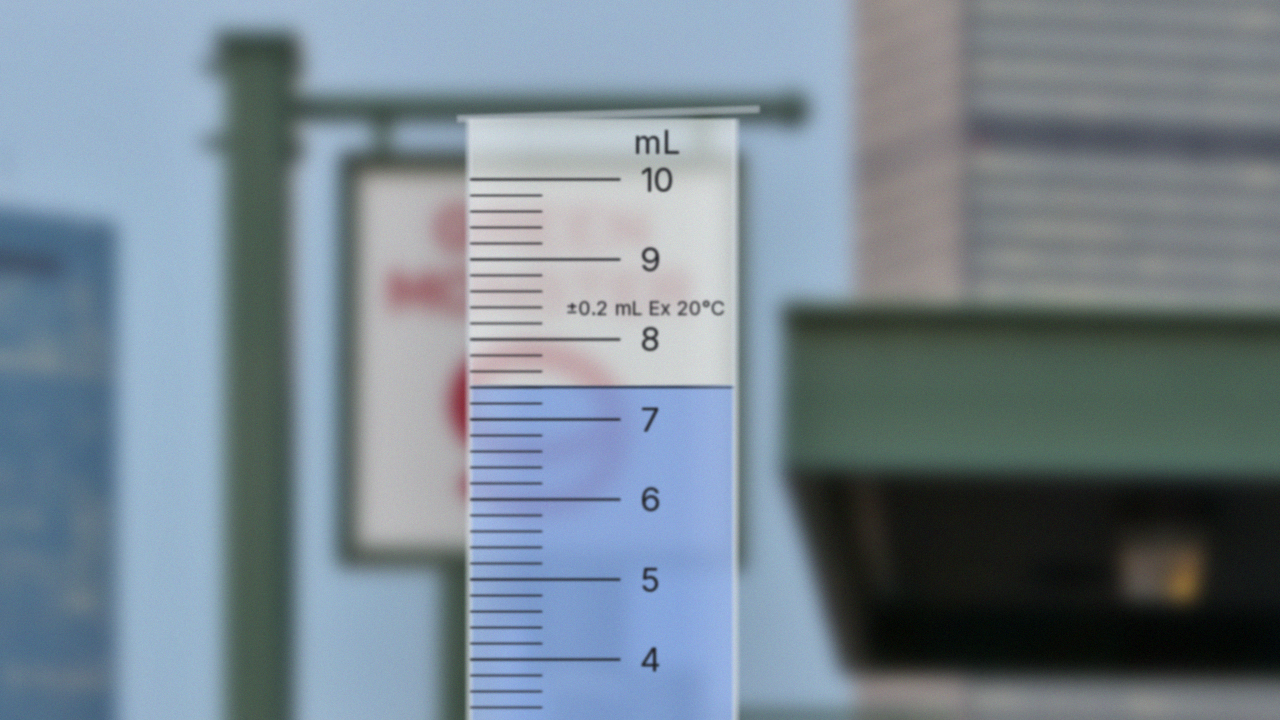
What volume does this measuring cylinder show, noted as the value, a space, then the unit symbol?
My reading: 7.4 mL
